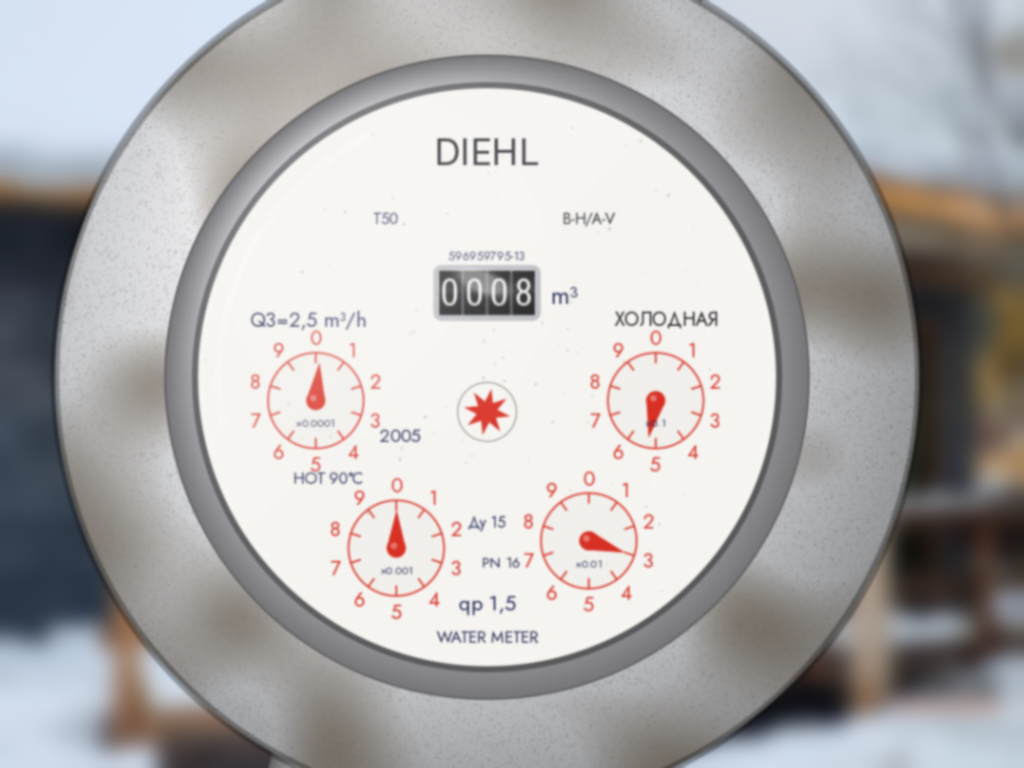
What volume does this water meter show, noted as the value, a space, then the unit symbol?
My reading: 8.5300 m³
